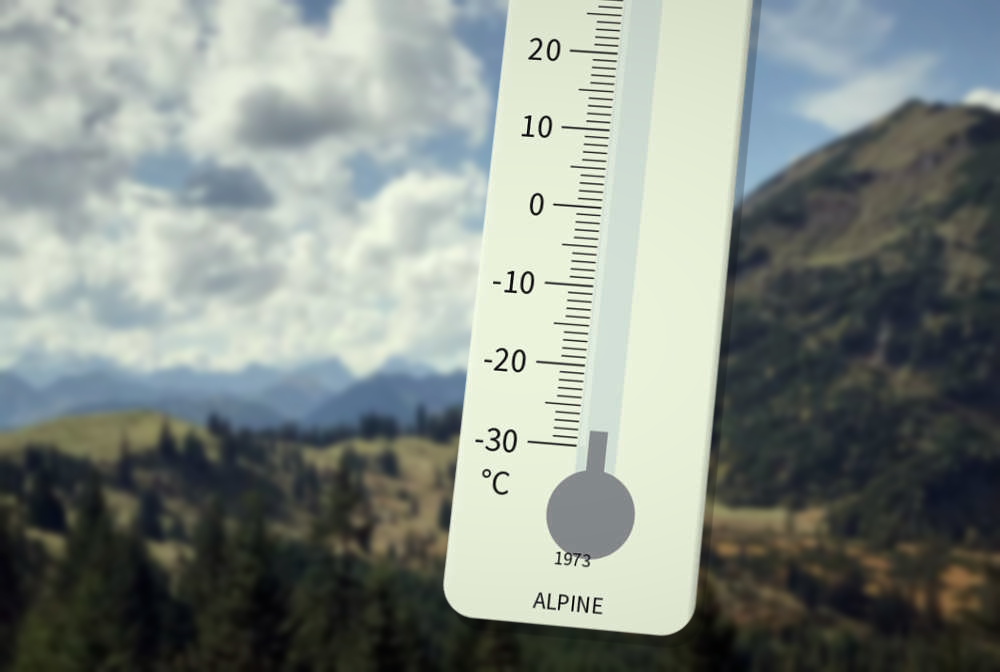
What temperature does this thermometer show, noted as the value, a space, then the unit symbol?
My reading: -28 °C
